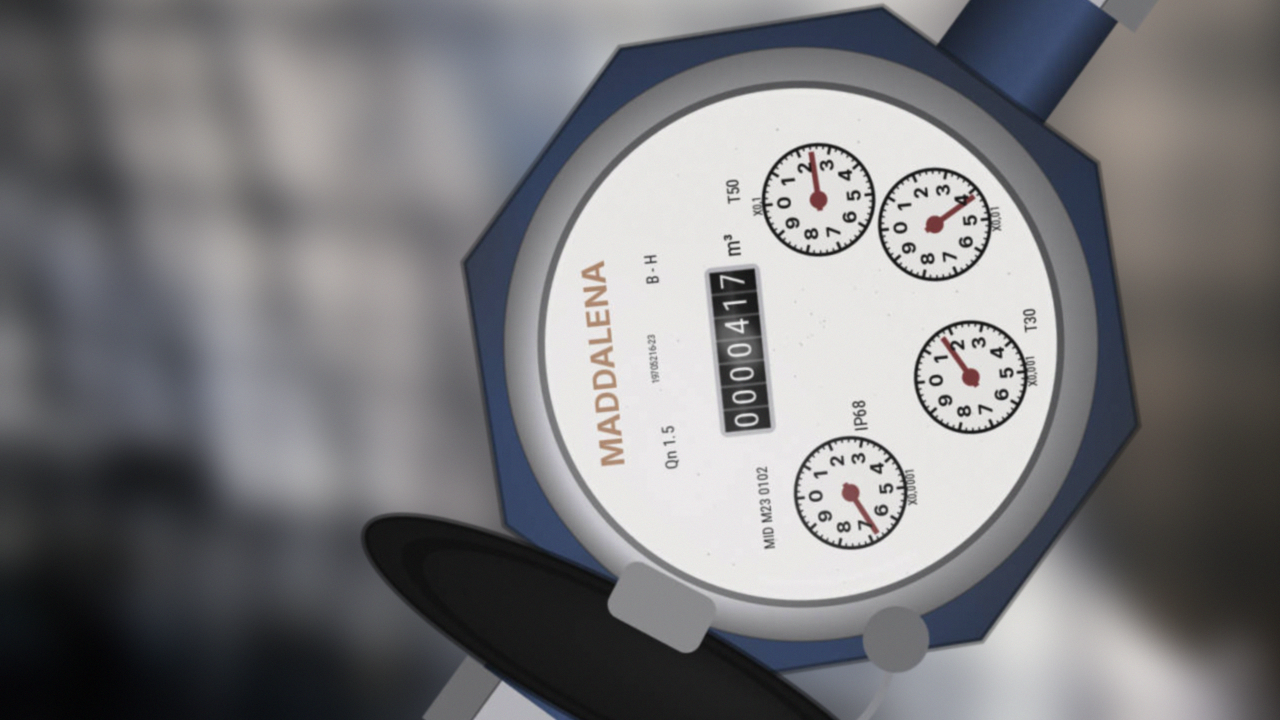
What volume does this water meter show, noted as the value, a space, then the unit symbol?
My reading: 417.2416 m³
